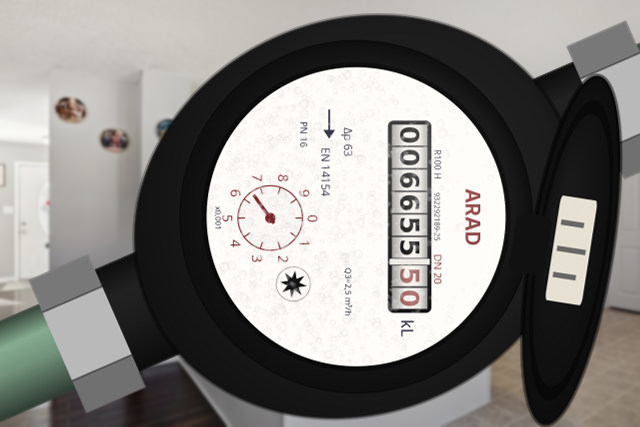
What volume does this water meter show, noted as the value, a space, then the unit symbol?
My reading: 6655.506 kL
